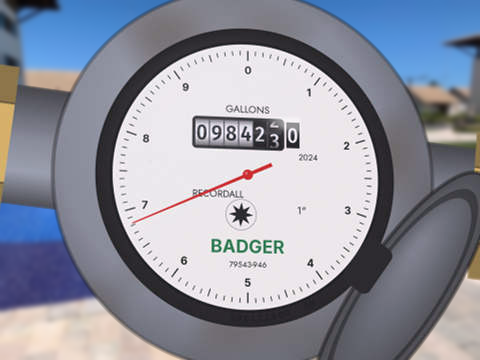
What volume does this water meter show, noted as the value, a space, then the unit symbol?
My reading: 984226.8 gal
